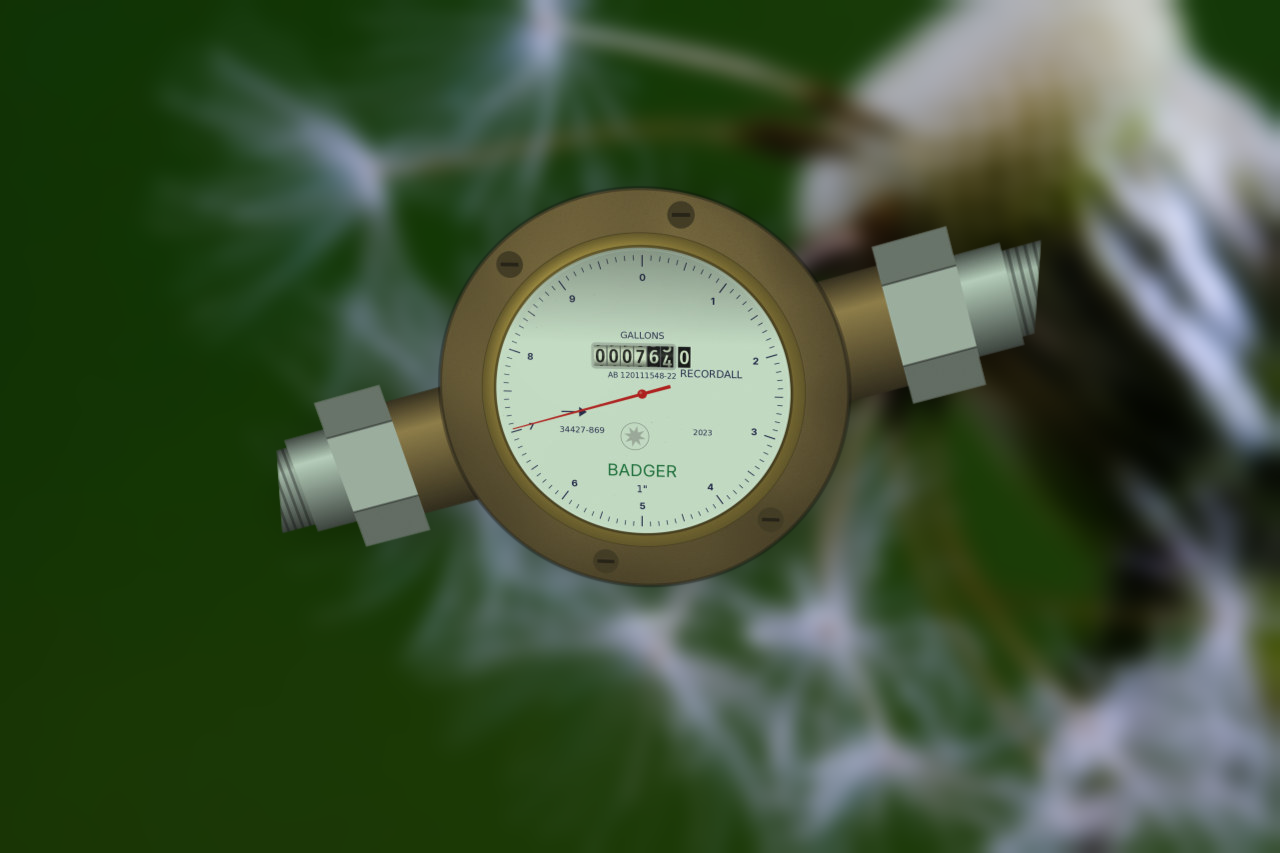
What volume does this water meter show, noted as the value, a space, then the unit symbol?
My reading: 7637.0 gal
